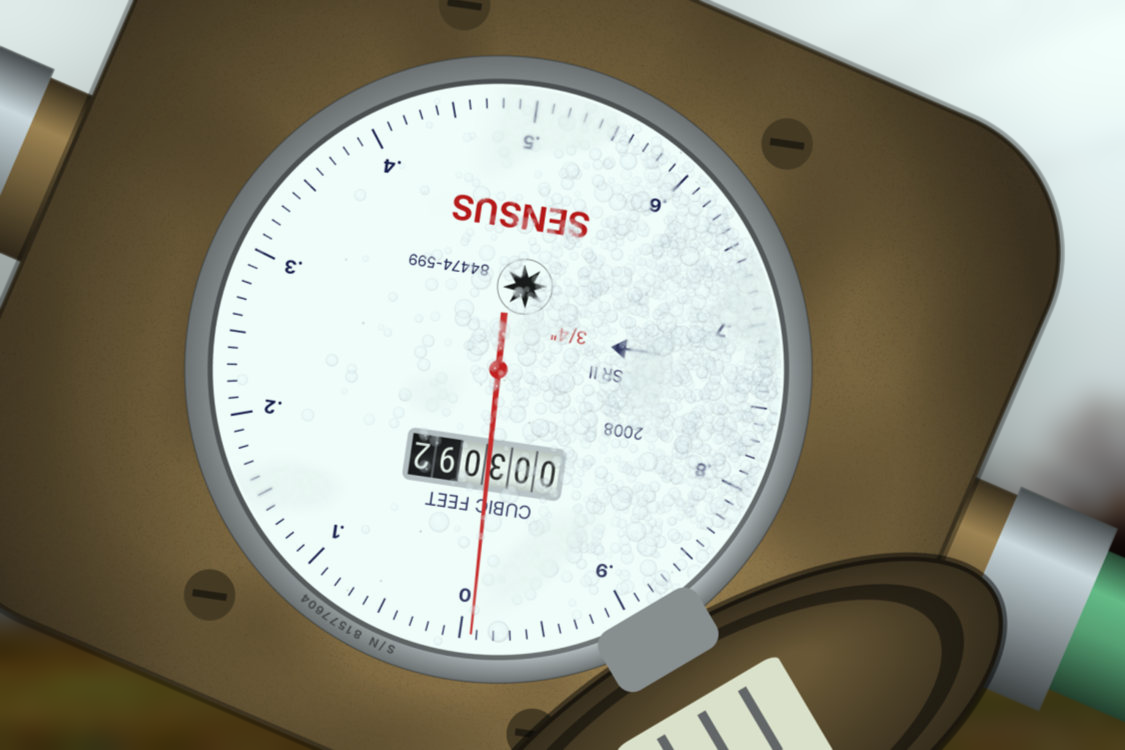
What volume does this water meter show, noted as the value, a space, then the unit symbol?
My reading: 3091.99 ft³
